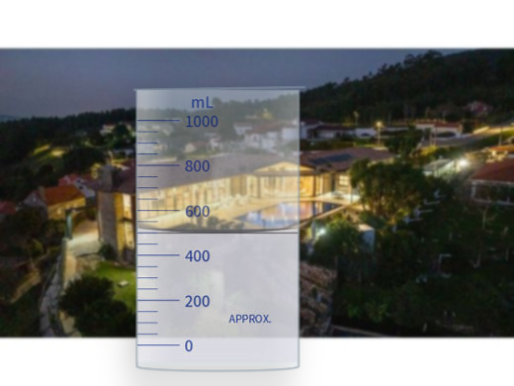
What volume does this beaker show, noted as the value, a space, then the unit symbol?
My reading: 500 mL
